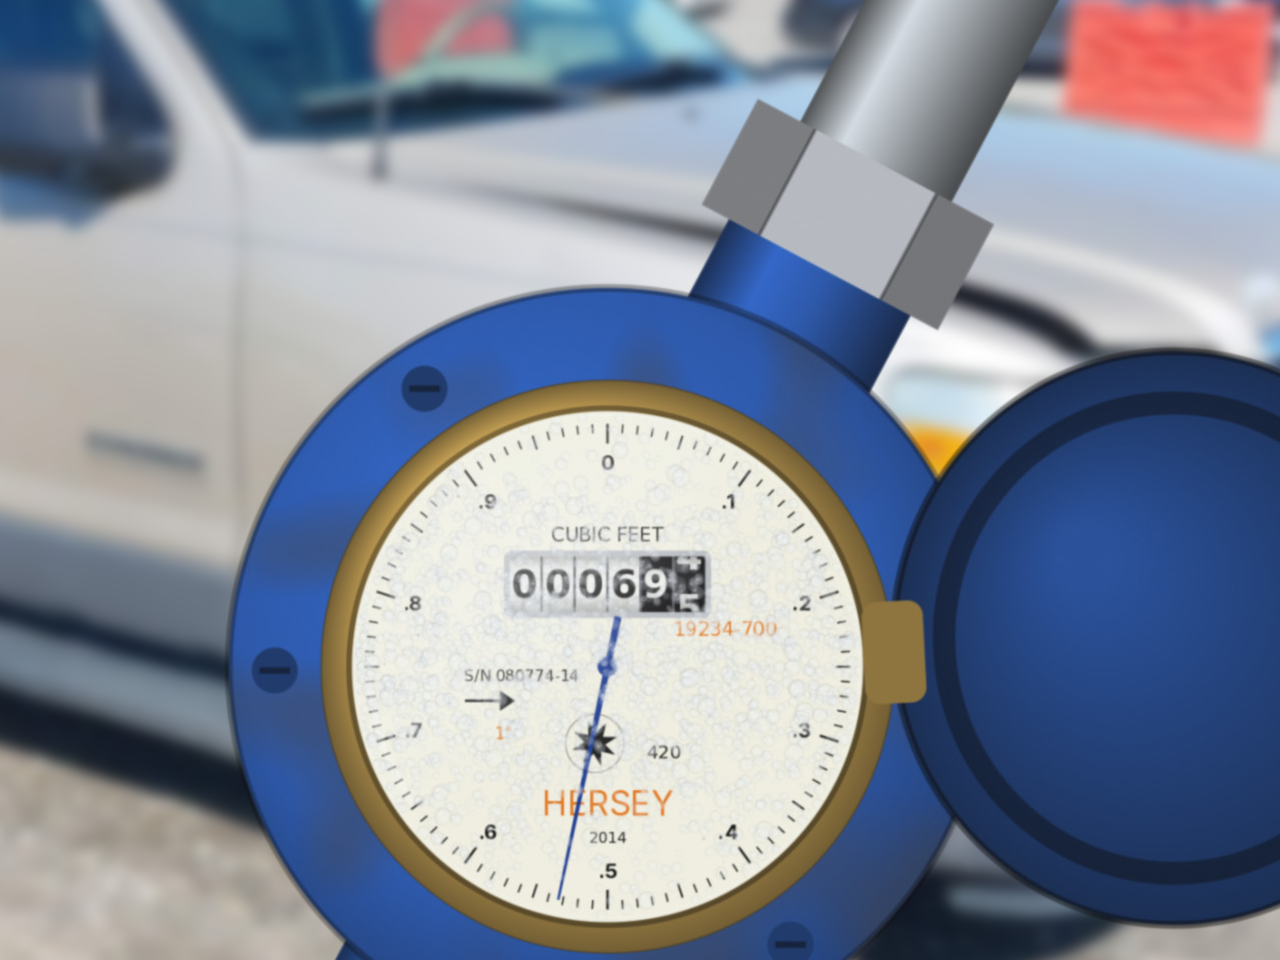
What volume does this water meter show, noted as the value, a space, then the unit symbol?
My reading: 694.53 ft³
